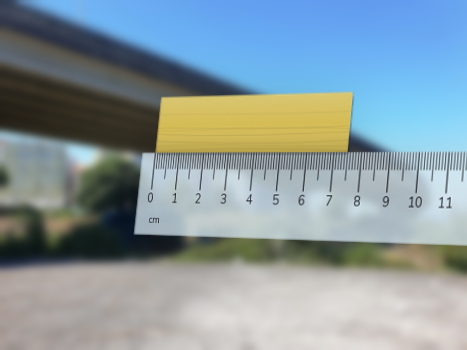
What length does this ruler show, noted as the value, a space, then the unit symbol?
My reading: 7.5 cm
